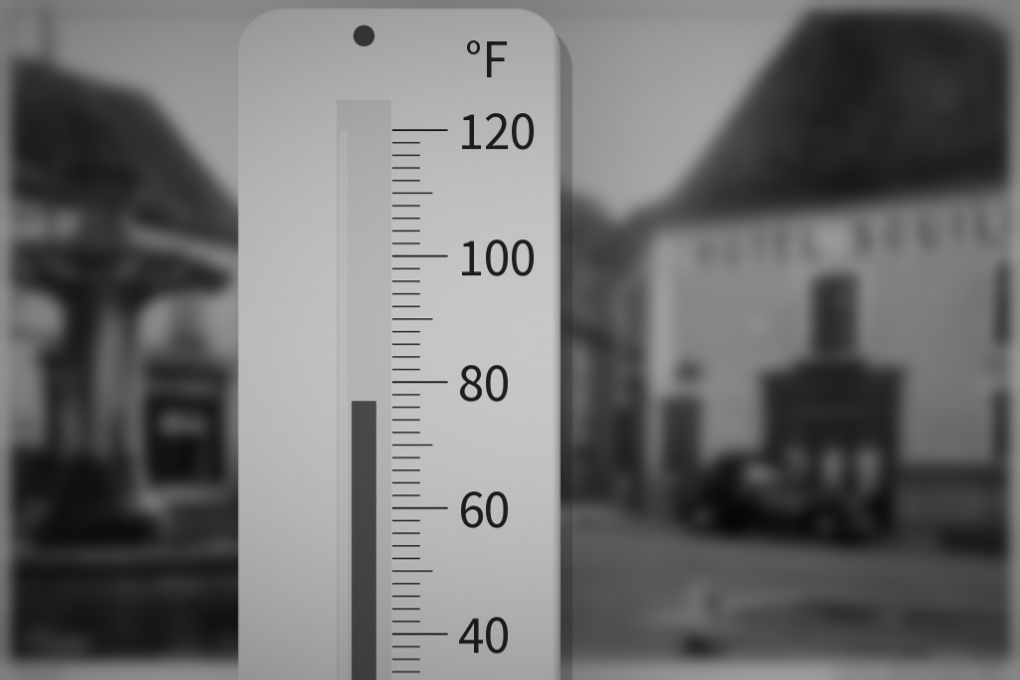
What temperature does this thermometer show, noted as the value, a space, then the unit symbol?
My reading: 77 °F
